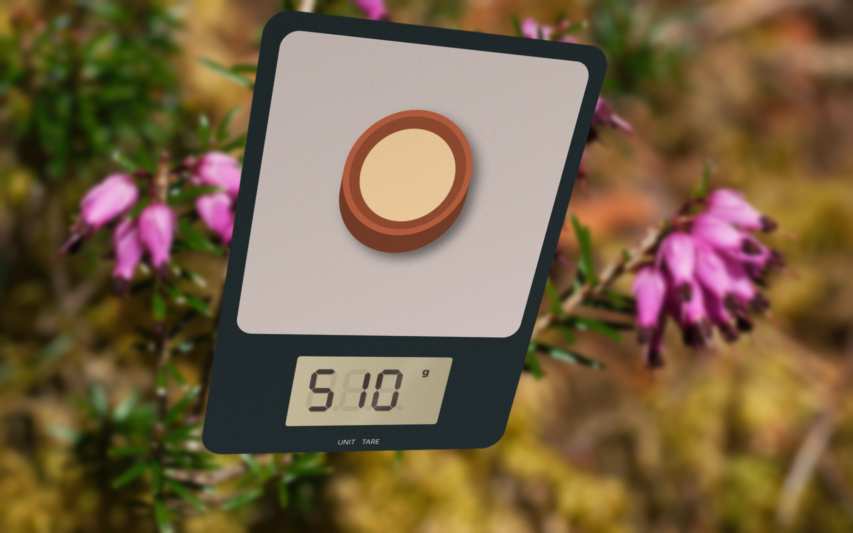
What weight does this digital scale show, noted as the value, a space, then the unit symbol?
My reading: 510 g
